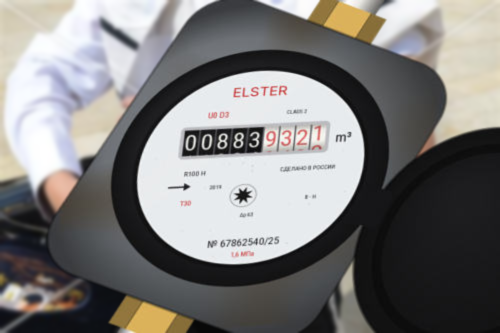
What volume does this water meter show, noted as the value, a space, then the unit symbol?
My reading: 883.9321 m³
